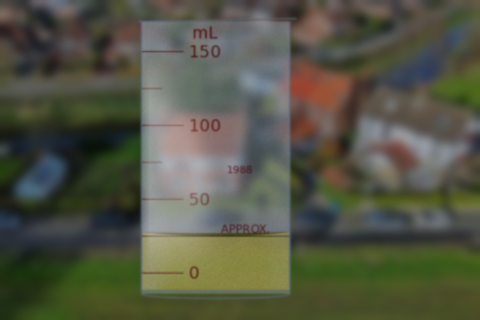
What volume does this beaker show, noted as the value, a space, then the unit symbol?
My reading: 25 mL
